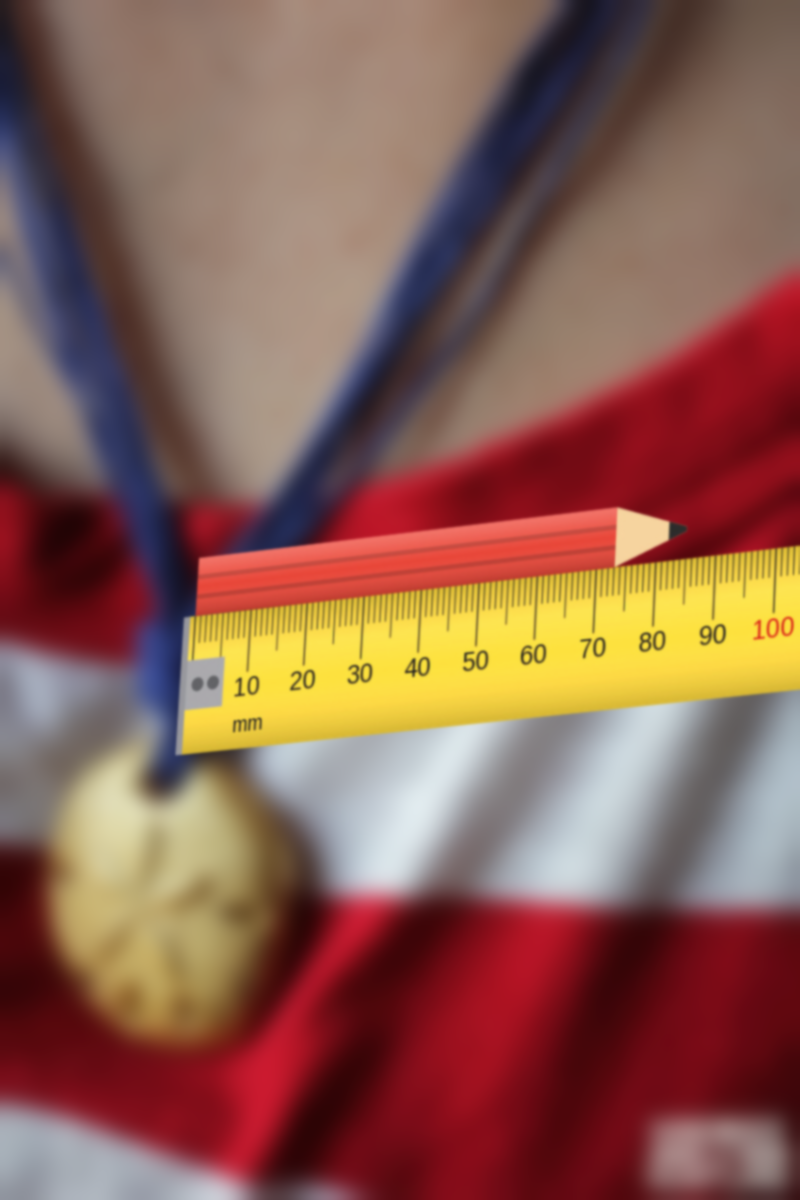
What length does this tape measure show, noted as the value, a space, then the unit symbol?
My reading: 85 mm
